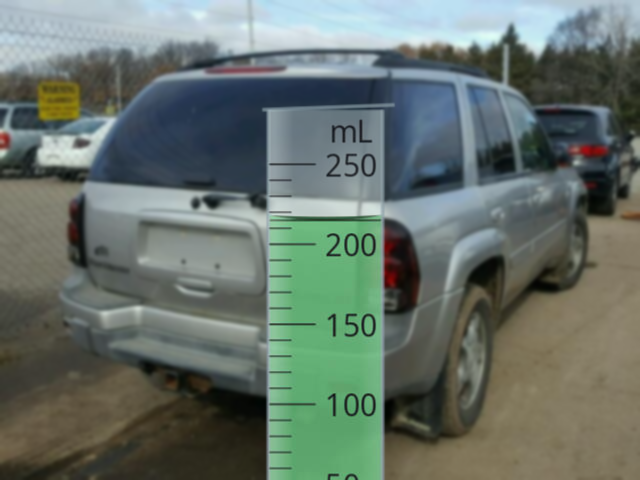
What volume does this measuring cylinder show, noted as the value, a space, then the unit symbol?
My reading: 215 mL
